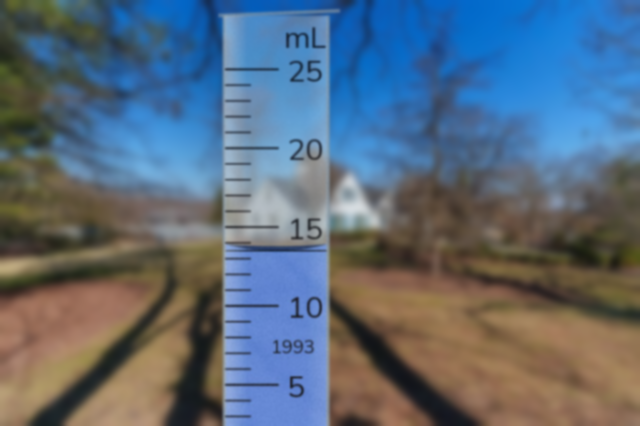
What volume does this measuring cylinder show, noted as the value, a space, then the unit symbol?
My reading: 13.5 mL
